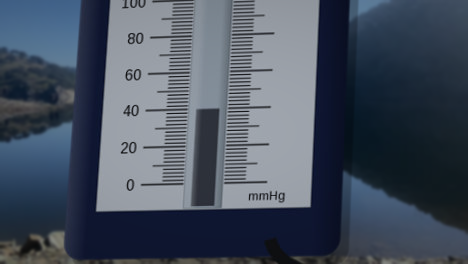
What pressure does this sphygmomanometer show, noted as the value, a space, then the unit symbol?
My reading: 40 mmHg
